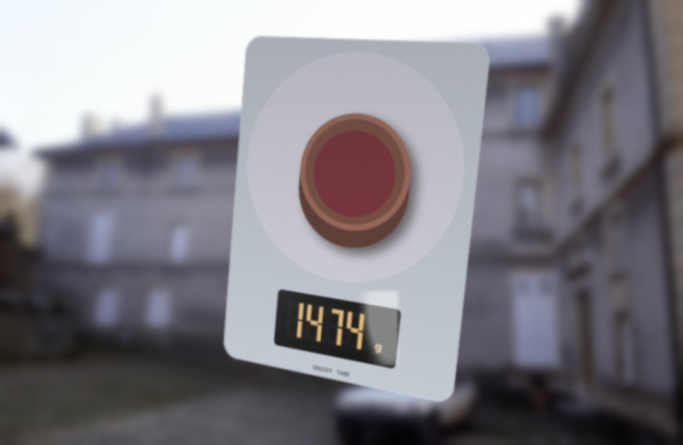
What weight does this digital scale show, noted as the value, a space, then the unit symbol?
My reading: 1474 g
